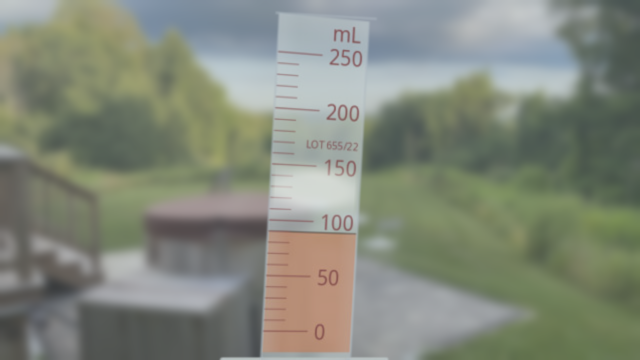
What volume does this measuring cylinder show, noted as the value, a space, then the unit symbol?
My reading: 90 mL
